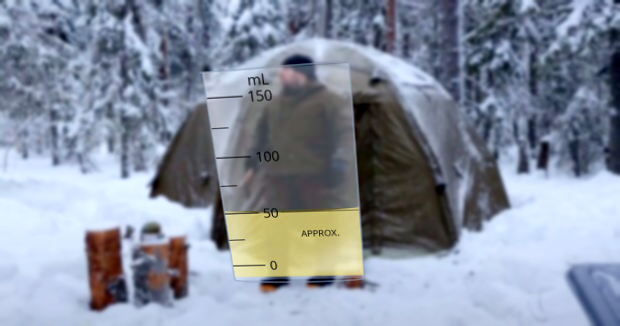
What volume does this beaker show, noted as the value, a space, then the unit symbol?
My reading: 50 mL
